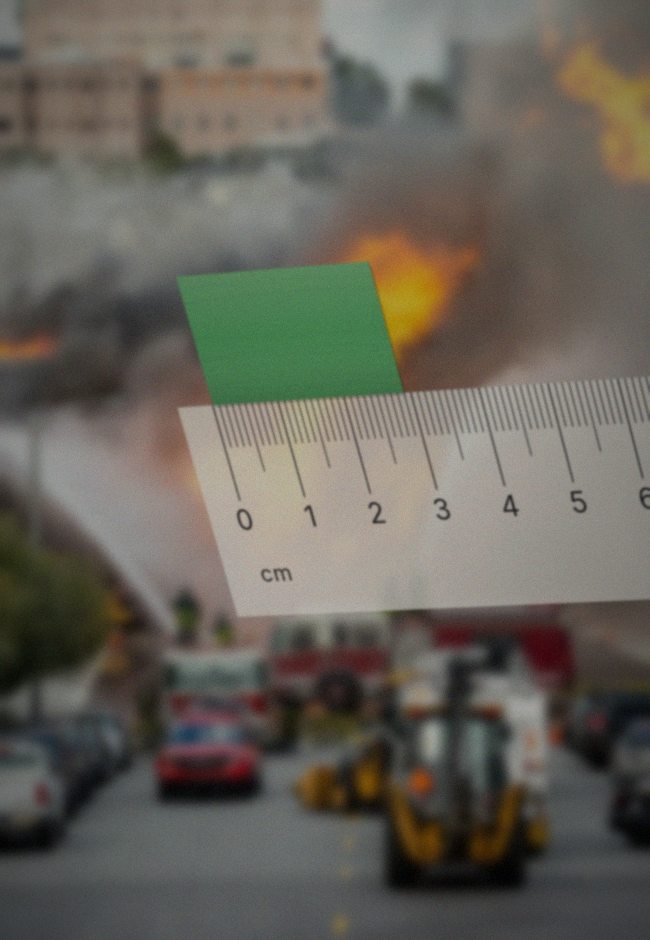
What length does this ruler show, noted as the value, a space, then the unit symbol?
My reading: 2.9 cm
